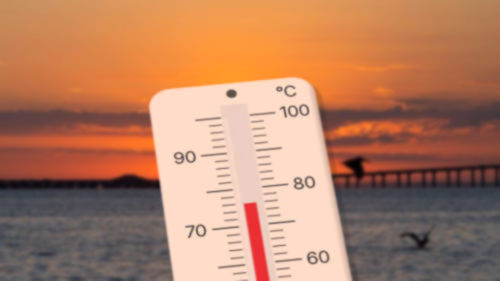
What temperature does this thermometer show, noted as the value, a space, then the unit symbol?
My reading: 76 °C
